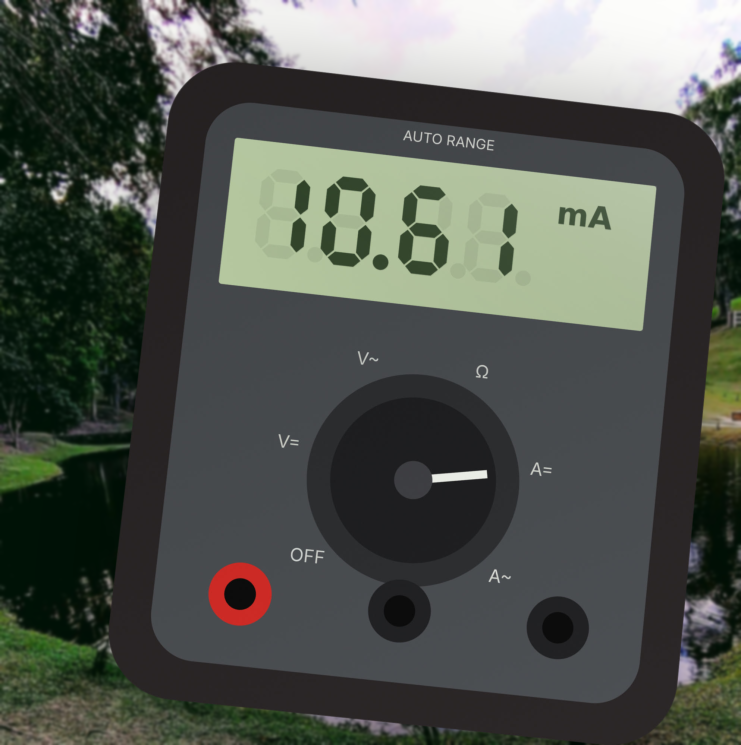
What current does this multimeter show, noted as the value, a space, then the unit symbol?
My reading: 10.61 mA
